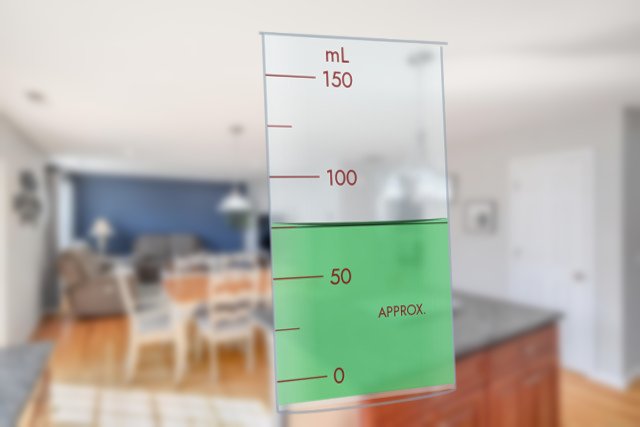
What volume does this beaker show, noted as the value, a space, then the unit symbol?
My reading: 75 mL
